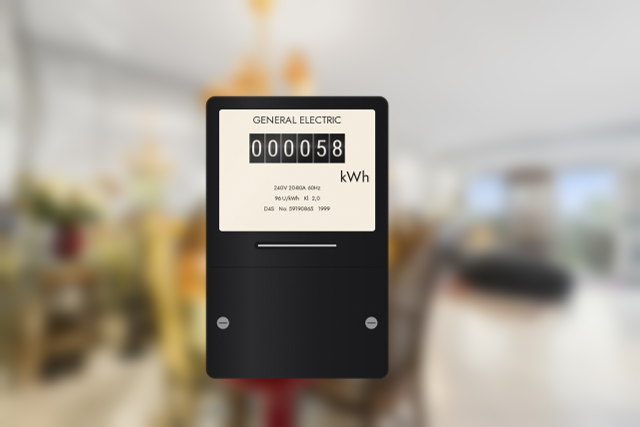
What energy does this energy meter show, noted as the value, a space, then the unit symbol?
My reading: 58 kWh
